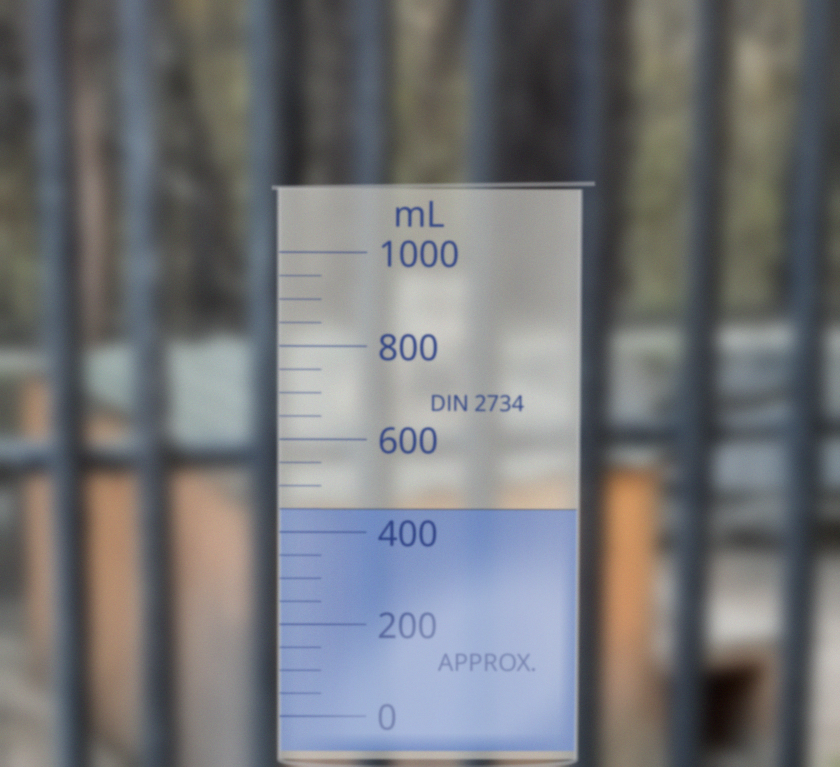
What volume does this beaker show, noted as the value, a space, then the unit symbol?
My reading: 450 mL
